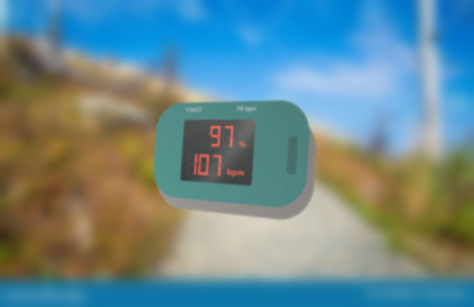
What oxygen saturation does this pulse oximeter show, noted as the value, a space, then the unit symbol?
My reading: 97 %
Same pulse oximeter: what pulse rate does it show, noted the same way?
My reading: 107 bpm
